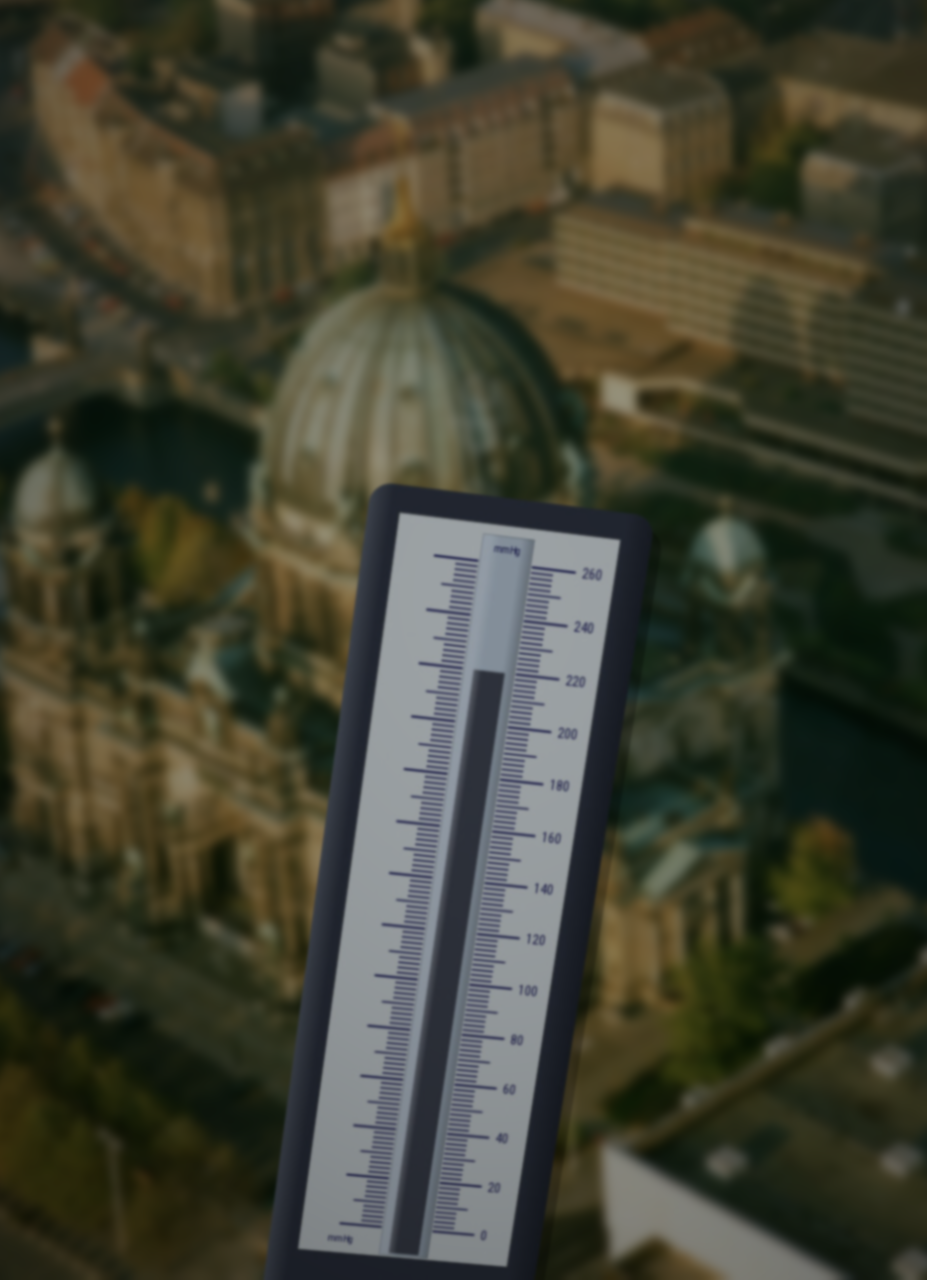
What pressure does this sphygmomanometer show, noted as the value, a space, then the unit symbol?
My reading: 220 mmHg
